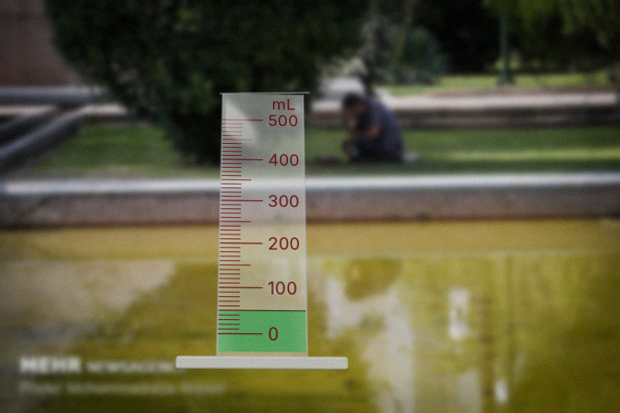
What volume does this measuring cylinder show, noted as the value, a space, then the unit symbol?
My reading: 50 mL
